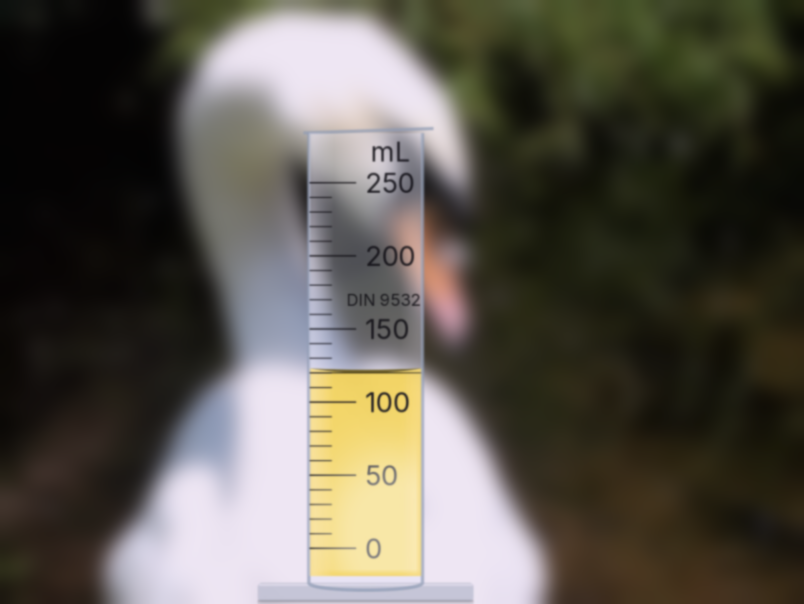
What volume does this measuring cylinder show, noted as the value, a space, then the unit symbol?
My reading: 120 mL
